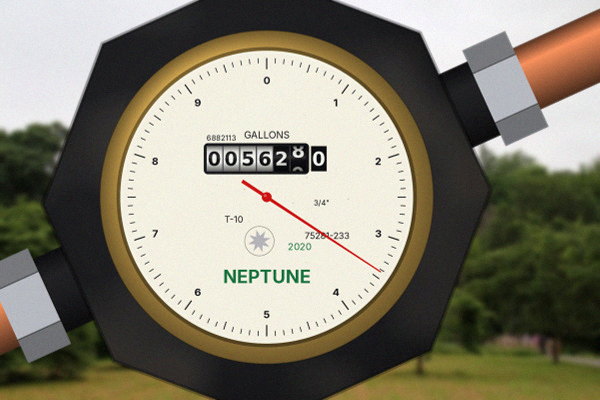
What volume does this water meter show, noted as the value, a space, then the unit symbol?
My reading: 56283.4 gal
